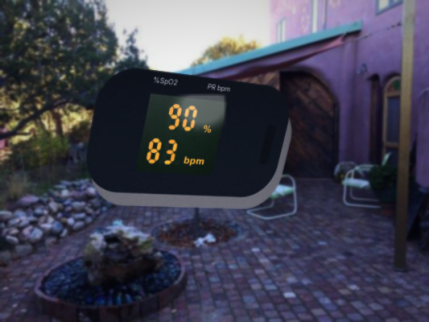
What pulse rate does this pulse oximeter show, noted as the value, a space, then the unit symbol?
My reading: 83 bpm
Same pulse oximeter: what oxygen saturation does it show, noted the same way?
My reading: 90 %
